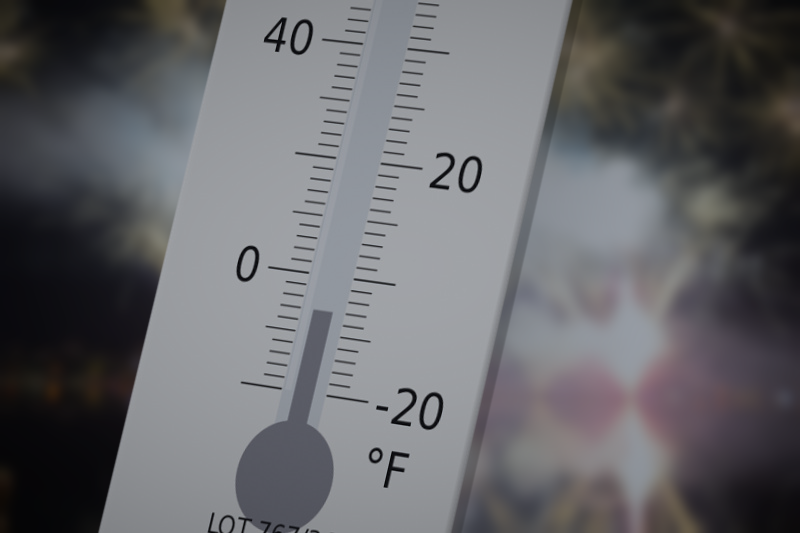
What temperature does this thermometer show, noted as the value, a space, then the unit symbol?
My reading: -6 °F
